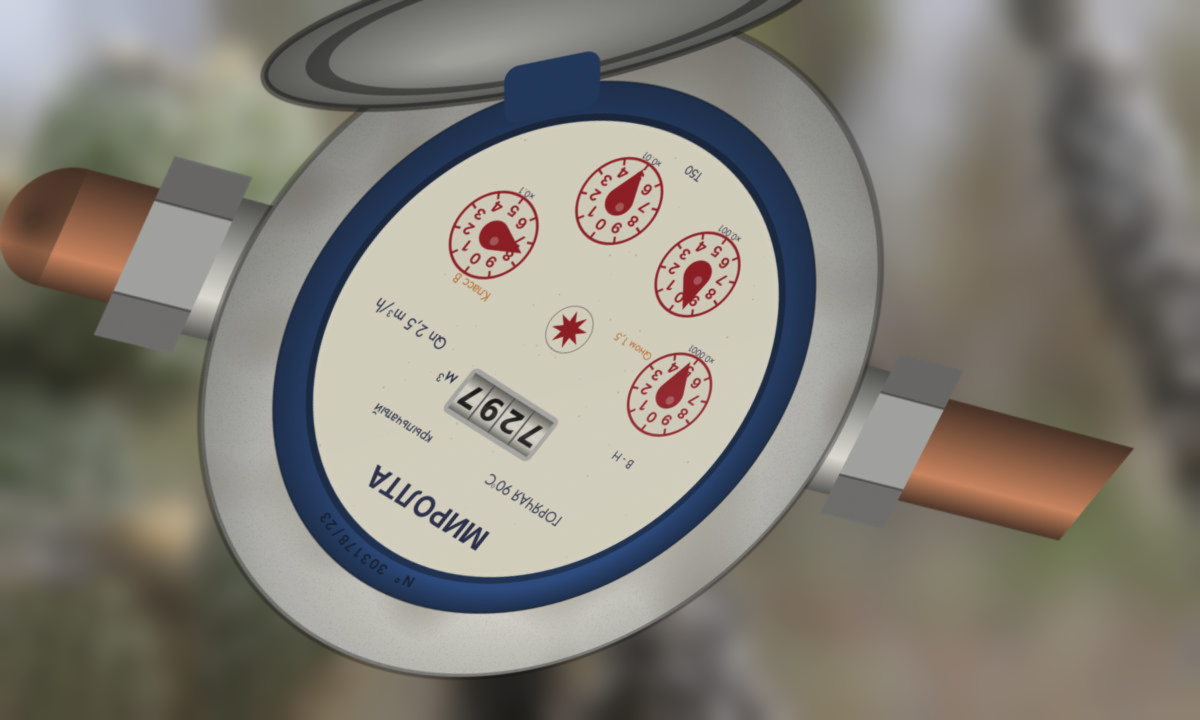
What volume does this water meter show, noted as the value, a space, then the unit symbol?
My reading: 7297.7494 m³
